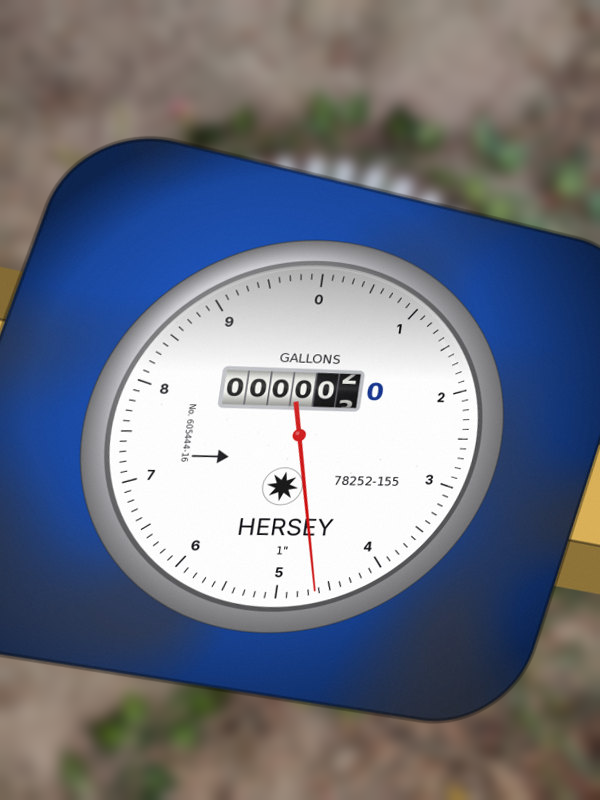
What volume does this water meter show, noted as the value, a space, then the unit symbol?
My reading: 24.6 gal
